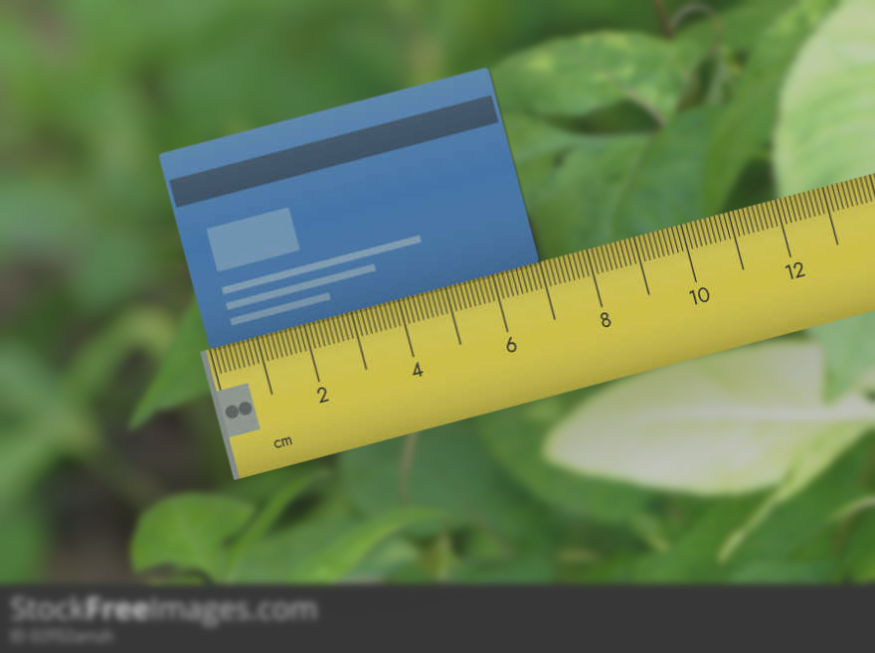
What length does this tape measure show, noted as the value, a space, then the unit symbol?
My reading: 7 cm
